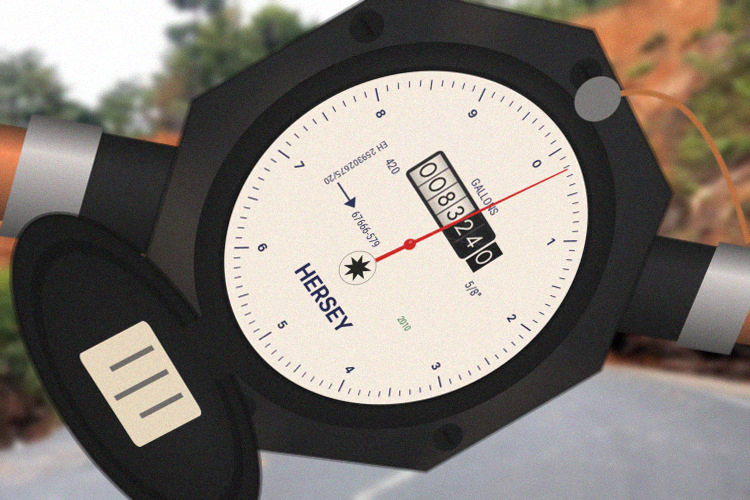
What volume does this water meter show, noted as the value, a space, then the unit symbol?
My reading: 83240.2 gal
